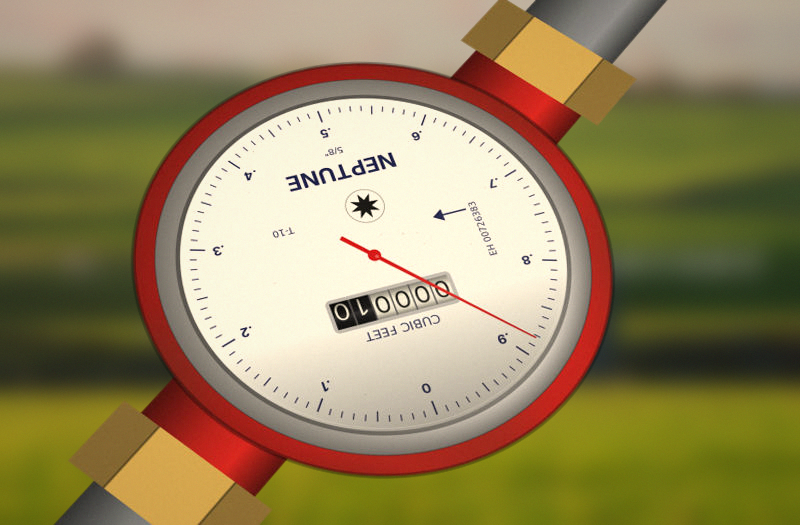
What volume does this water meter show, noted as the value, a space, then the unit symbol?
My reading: 9.88 ft³
